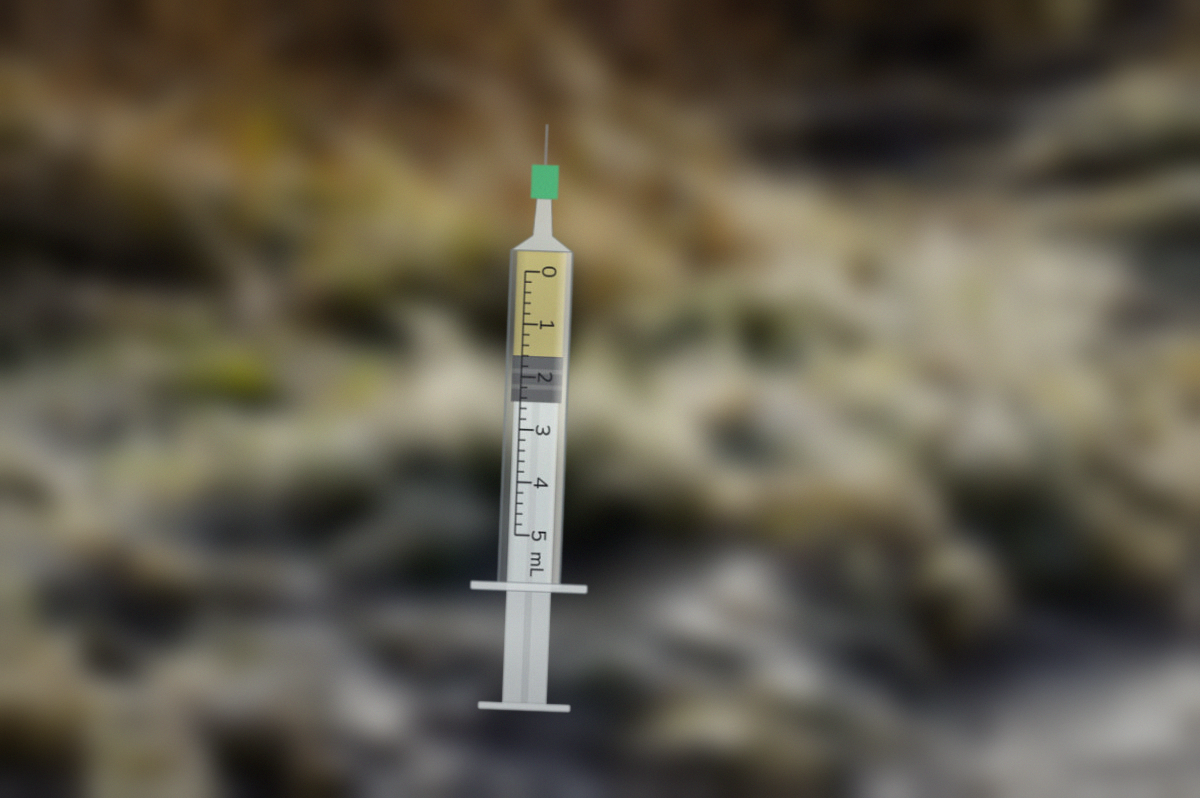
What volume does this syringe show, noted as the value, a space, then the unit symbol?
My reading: 1.6 mL
